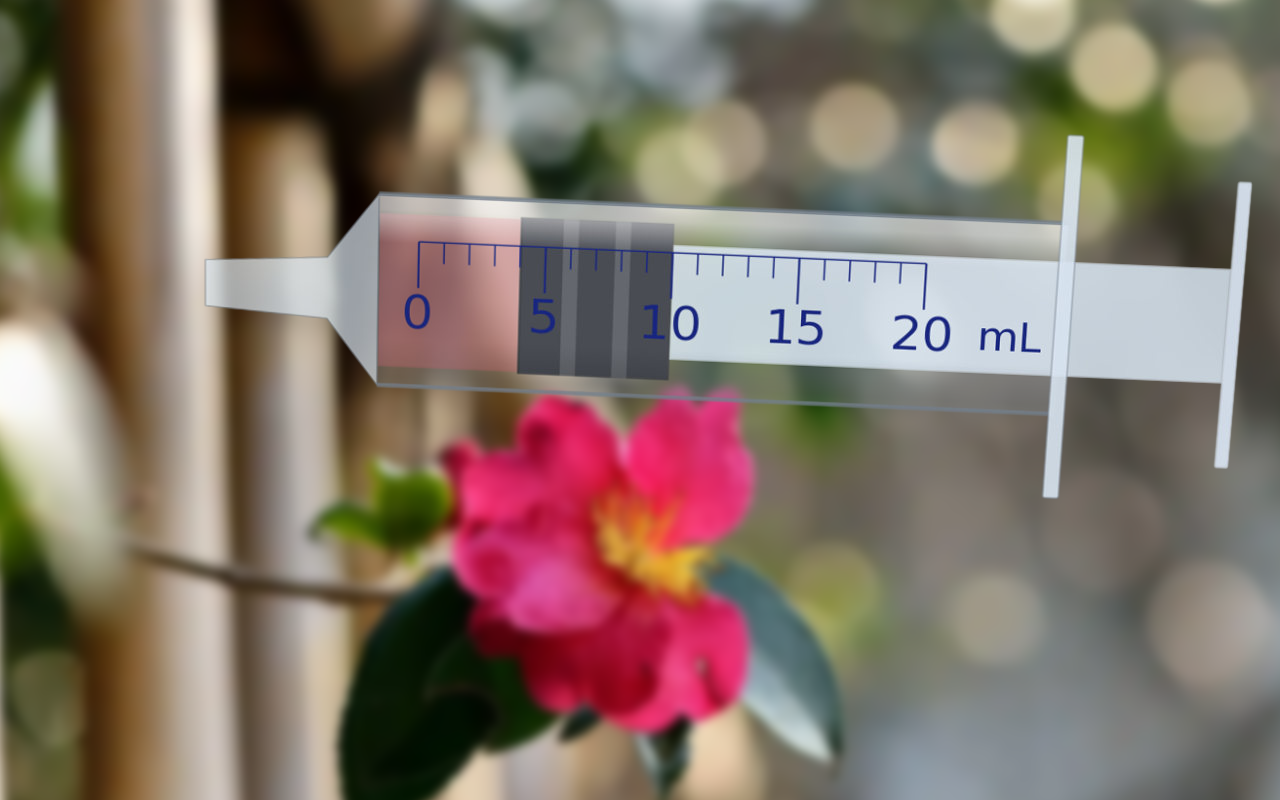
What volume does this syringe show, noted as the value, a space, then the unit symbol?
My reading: 4 mL
